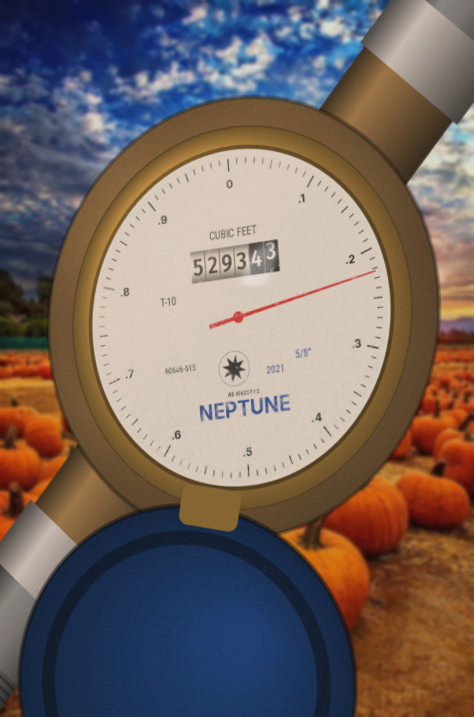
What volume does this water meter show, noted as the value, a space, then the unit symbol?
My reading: 529343.22 ft³
